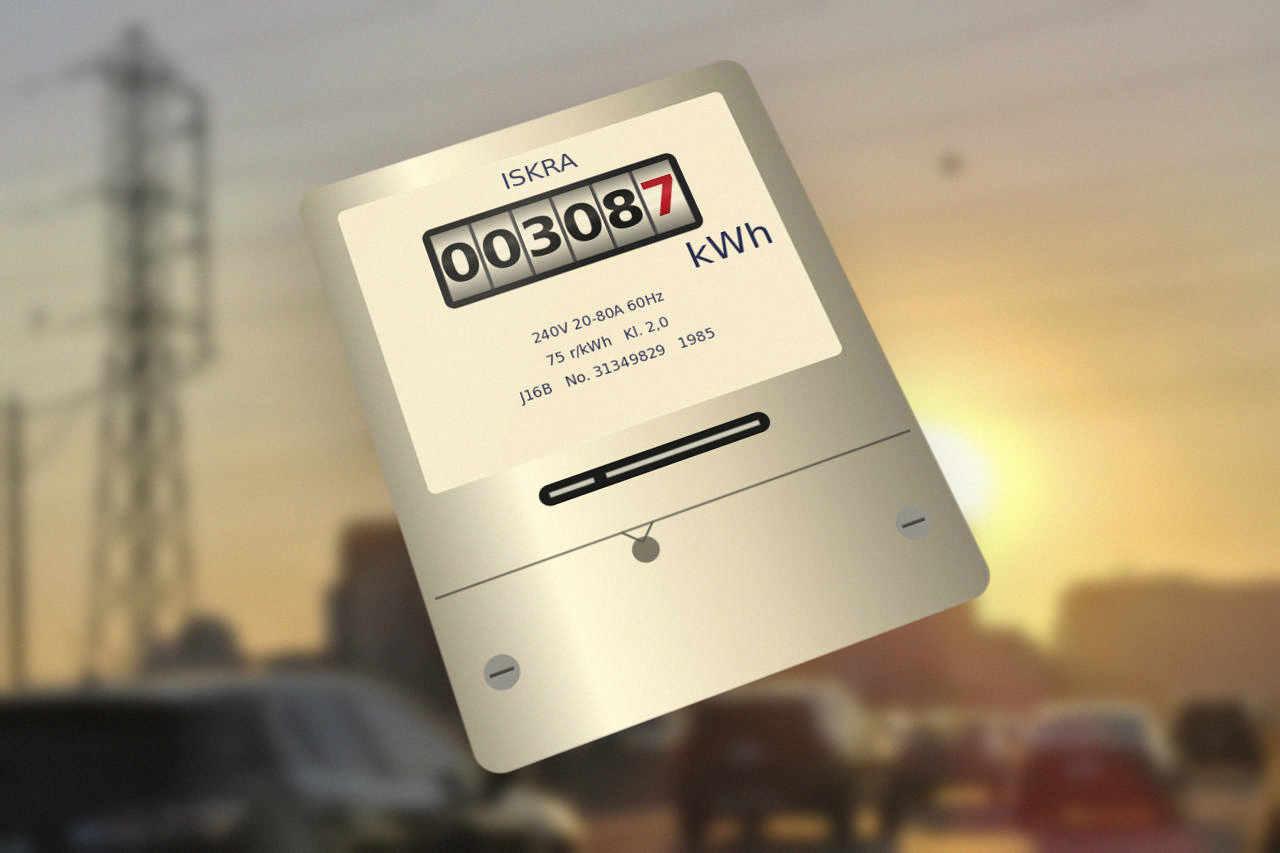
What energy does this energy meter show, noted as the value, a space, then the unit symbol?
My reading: 308.7 kWh
